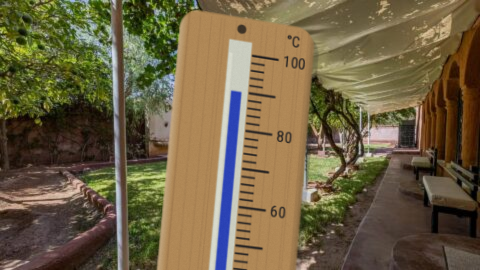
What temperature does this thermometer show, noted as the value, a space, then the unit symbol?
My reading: 90 °C
